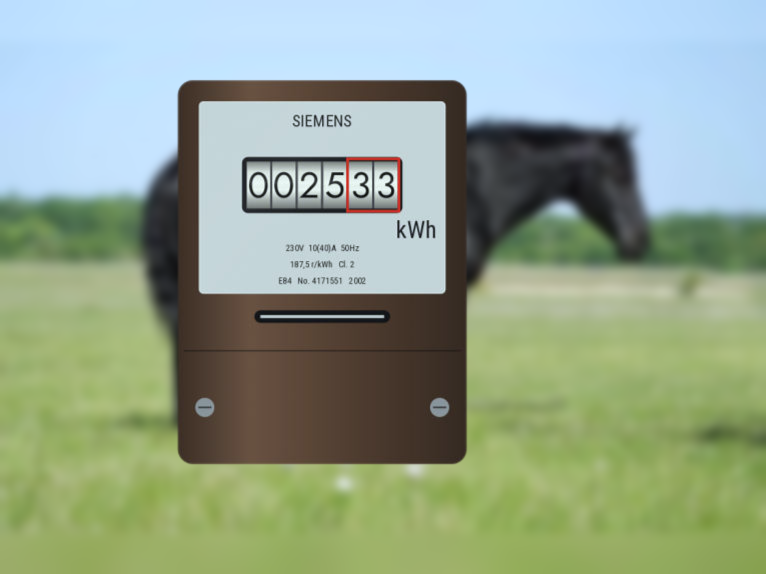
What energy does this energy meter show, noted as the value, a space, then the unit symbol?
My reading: 25.33 kWh
